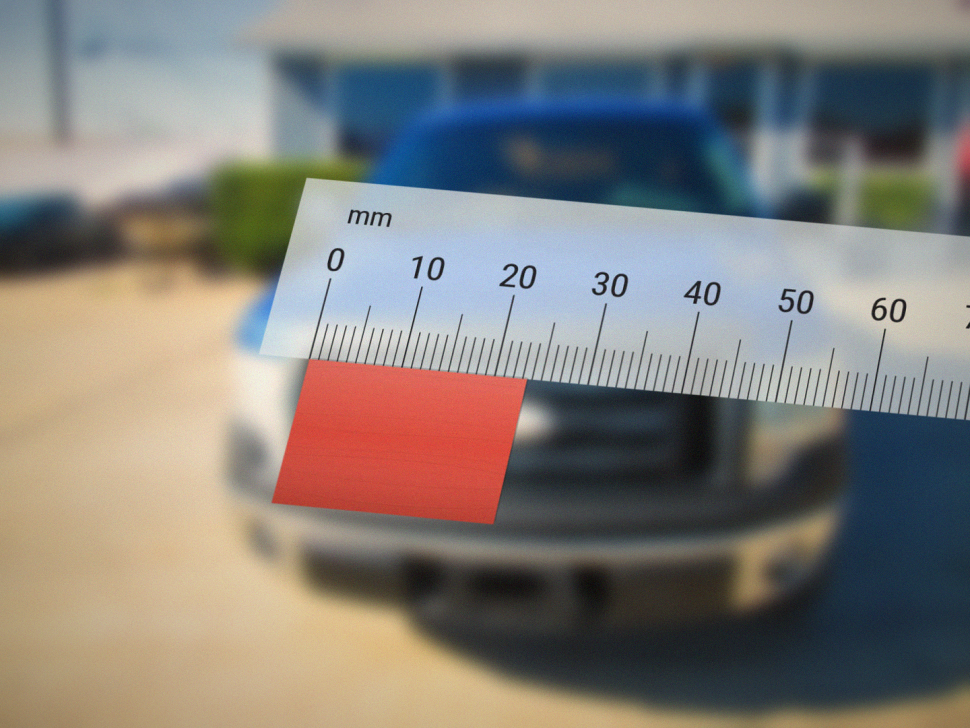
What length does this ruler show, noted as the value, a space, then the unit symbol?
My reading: 23.5 mm
